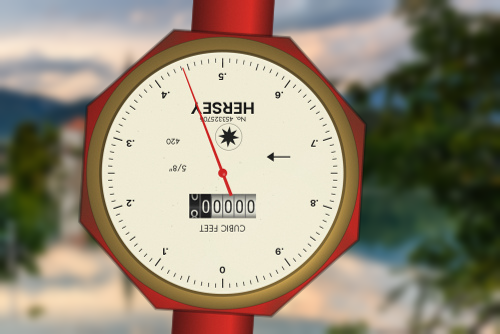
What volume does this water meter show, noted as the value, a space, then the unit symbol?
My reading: 8.44 ft³
